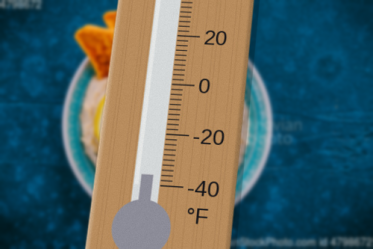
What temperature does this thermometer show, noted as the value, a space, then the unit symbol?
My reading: -36 °F
